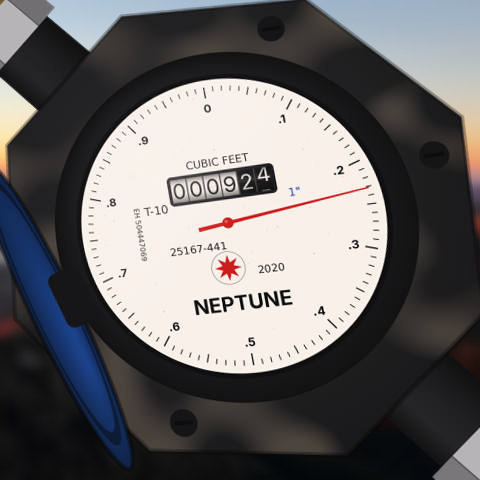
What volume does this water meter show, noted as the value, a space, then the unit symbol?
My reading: 924.23 ft³
